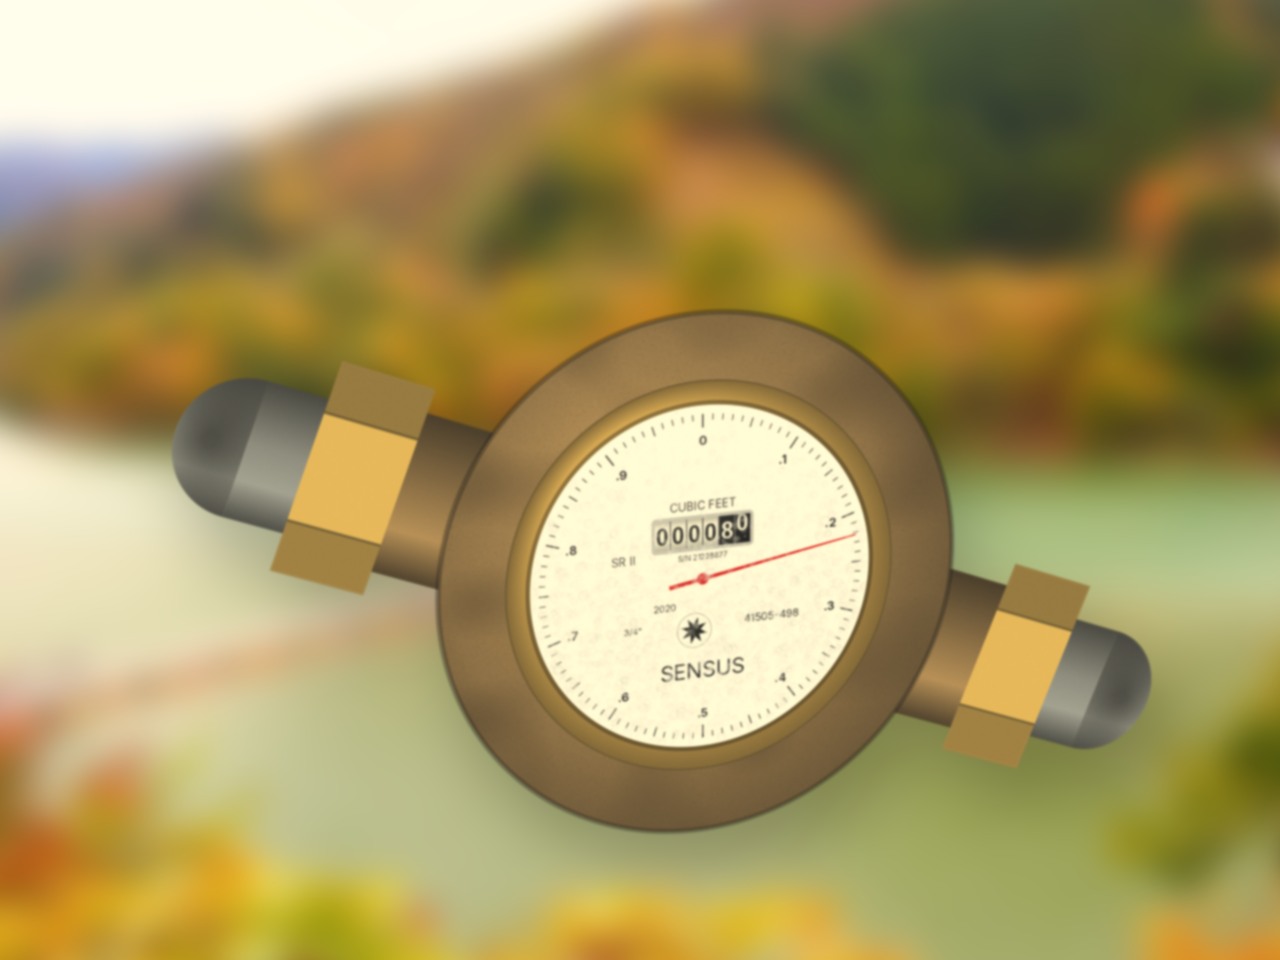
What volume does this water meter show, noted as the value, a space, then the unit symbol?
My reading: 80.22 ft³
